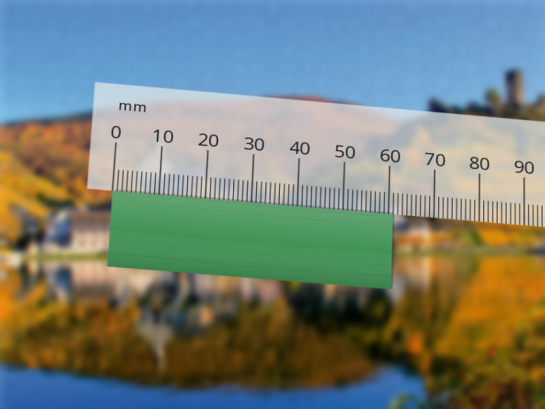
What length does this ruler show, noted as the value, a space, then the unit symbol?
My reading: 61 mm
